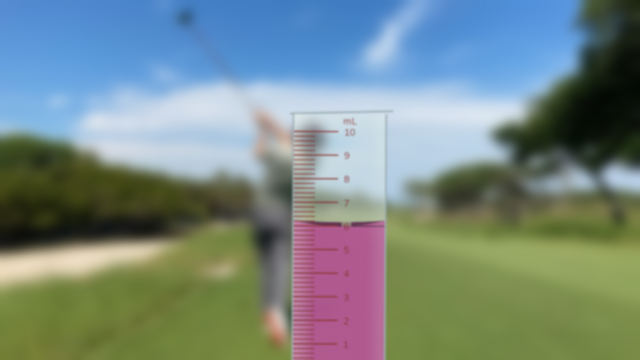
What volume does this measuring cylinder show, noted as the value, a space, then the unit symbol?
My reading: 6 mL
